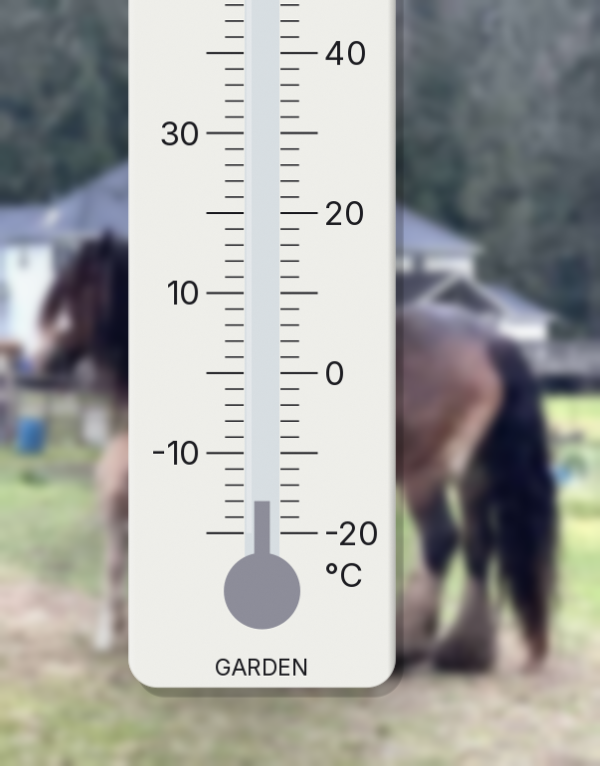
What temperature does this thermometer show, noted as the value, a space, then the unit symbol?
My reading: -16 °C
